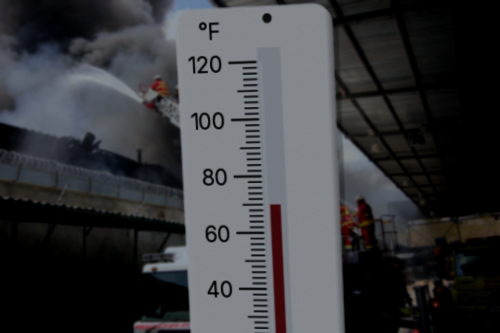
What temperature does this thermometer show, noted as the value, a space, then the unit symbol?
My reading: 70 °F
